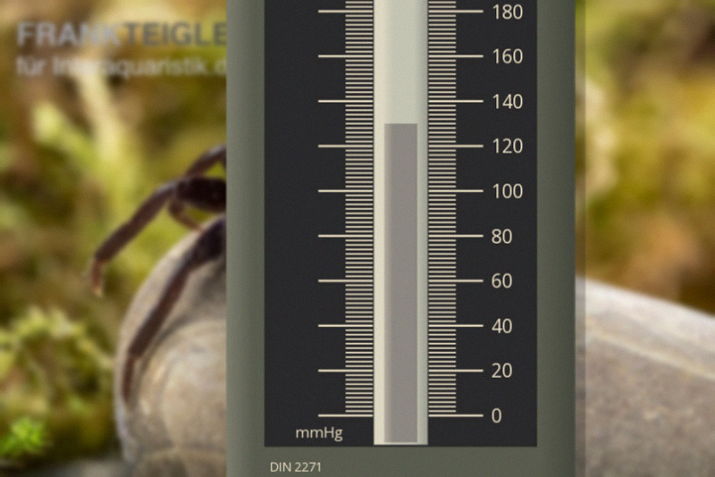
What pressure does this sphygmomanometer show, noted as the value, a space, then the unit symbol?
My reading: 130 mmHg
